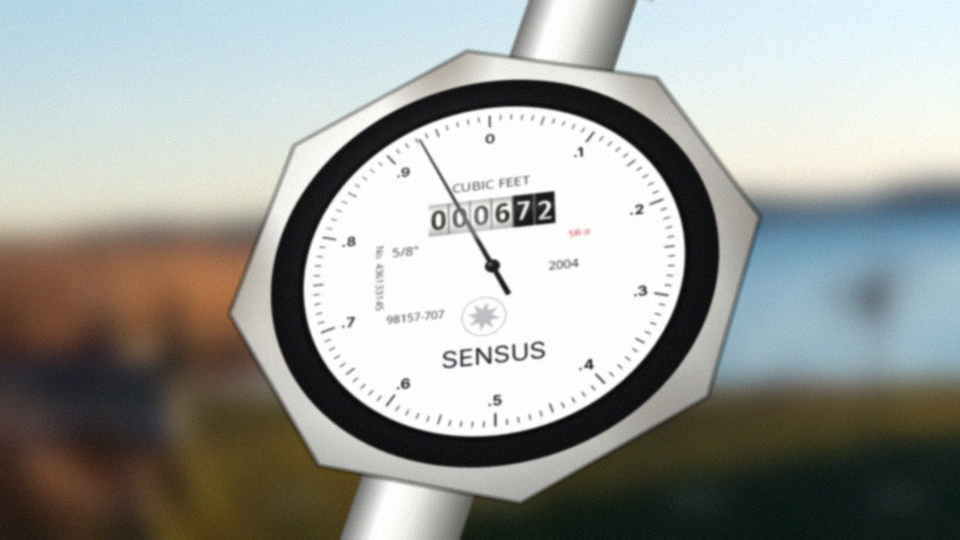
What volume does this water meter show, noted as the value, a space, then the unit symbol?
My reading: 671.93 ft³
